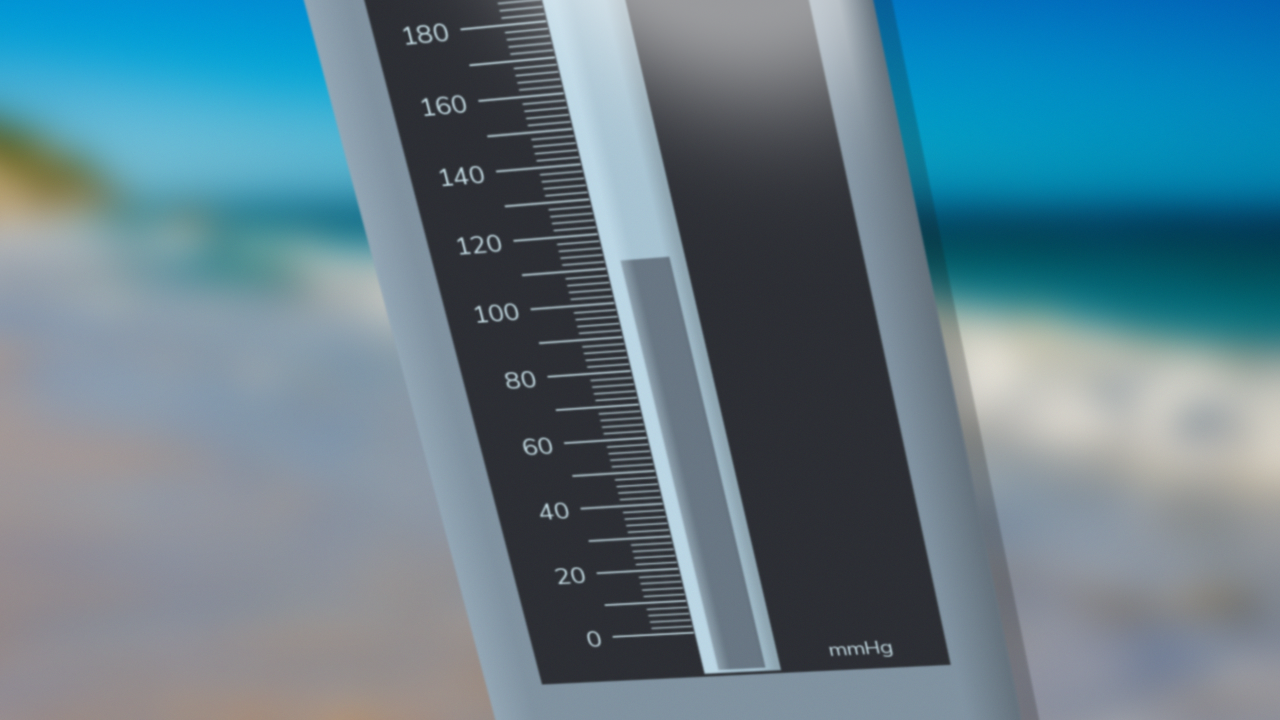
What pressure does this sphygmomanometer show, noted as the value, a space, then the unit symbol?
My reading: 112 mmHg
